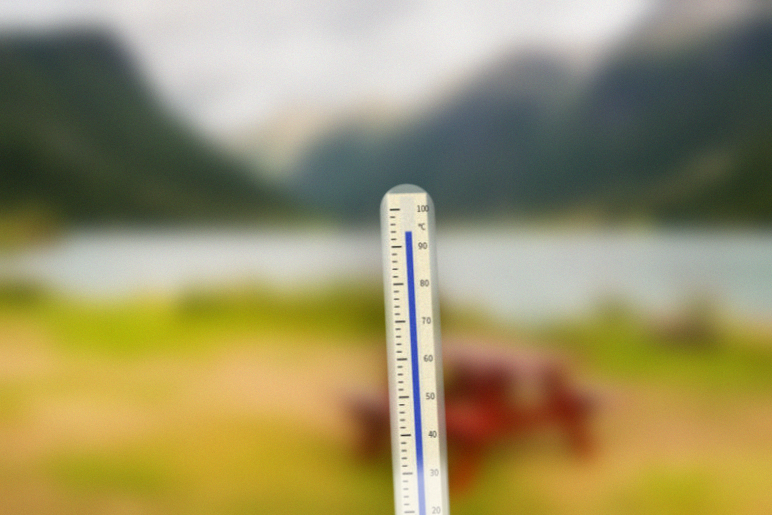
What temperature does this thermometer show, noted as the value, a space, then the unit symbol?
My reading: 94 °C
